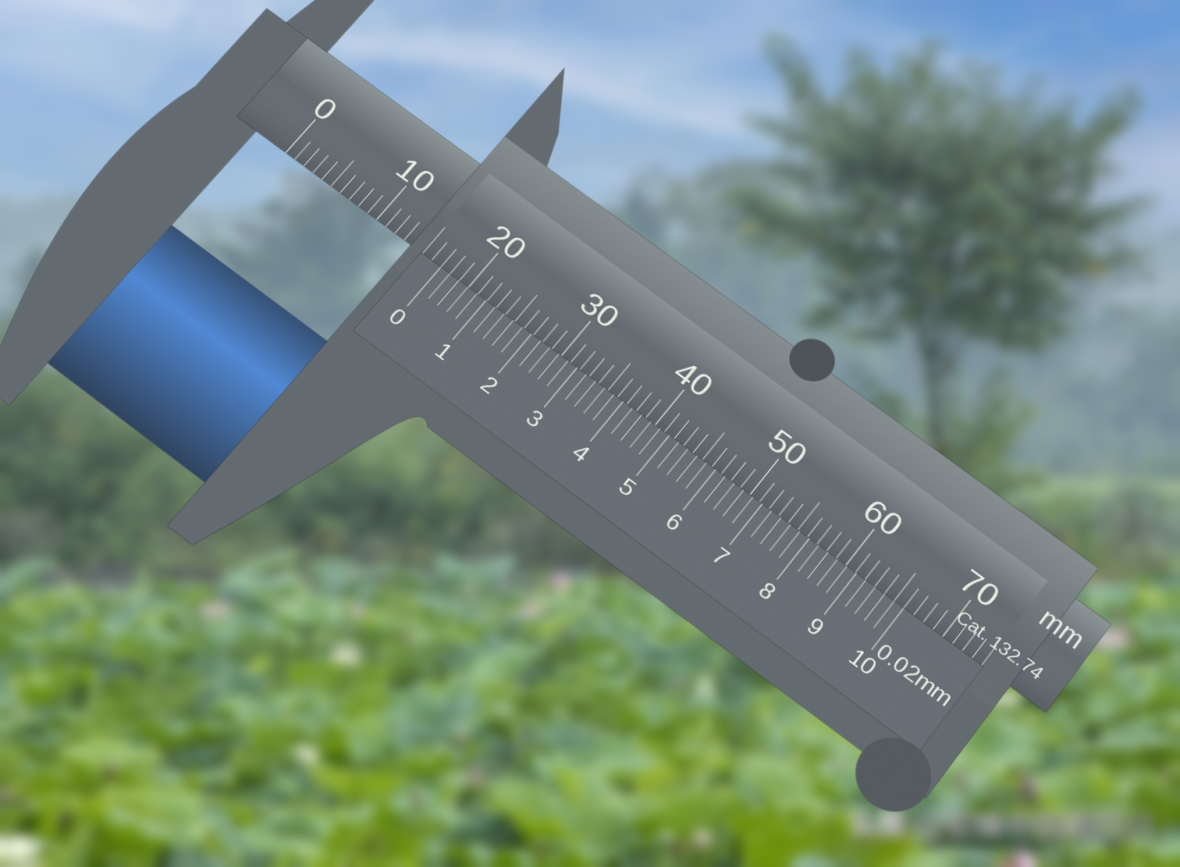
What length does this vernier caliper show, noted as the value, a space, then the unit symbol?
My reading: 17.0 mm
